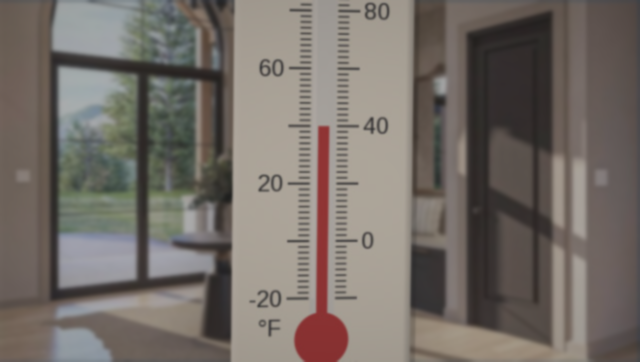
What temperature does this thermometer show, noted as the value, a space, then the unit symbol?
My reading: 40 °F
